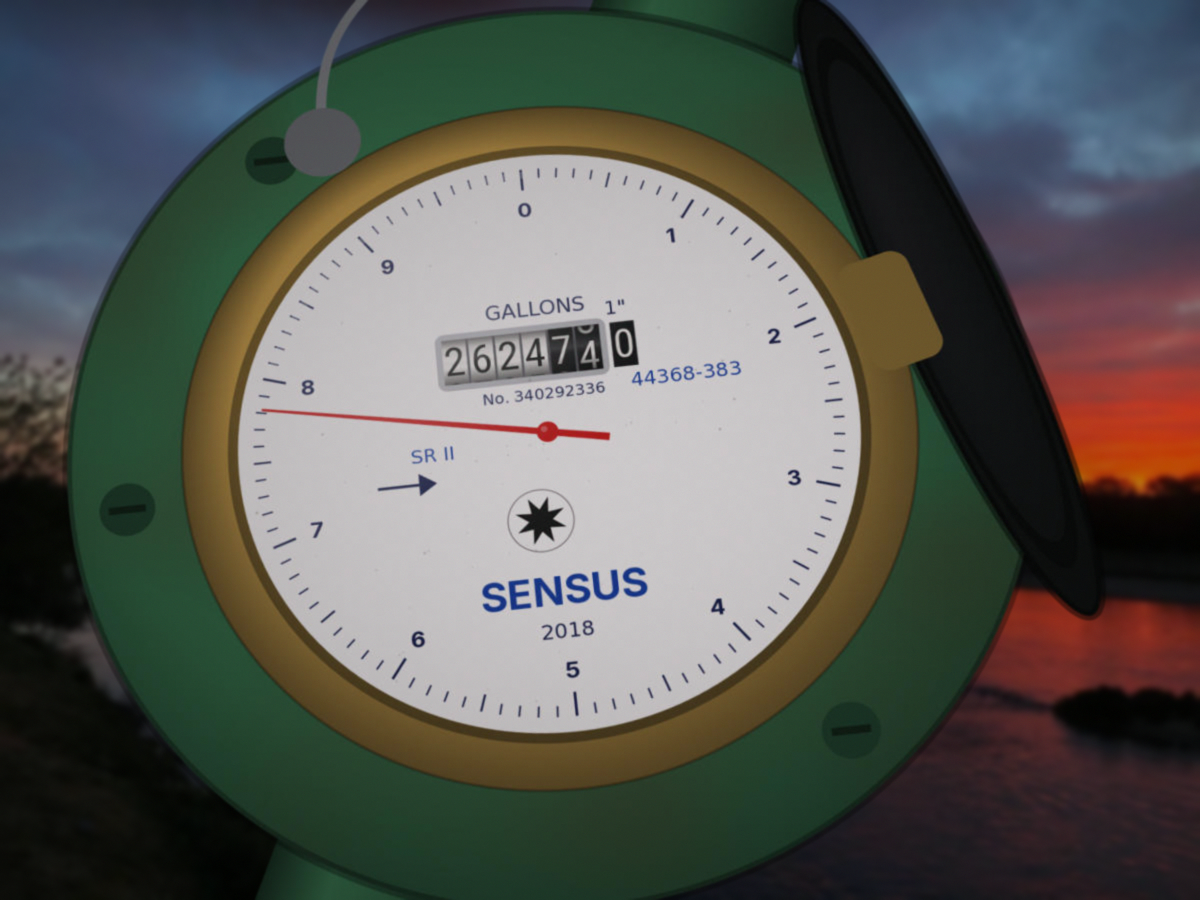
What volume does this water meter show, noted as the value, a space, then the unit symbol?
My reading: 2624737.8 gal
